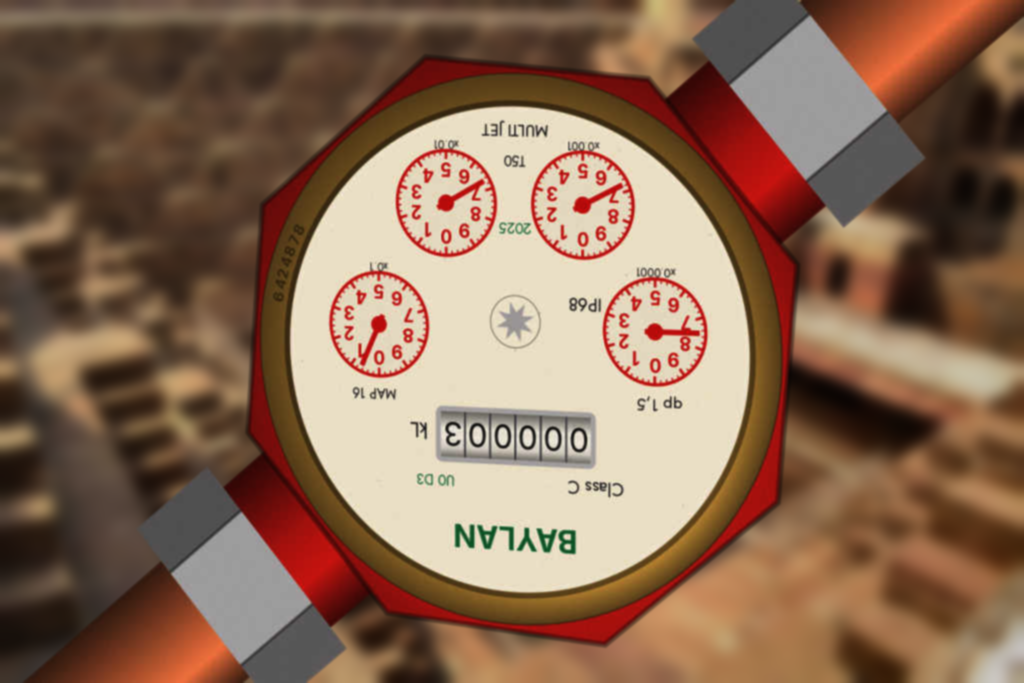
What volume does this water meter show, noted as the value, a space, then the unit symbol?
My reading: 3.0667 kL
